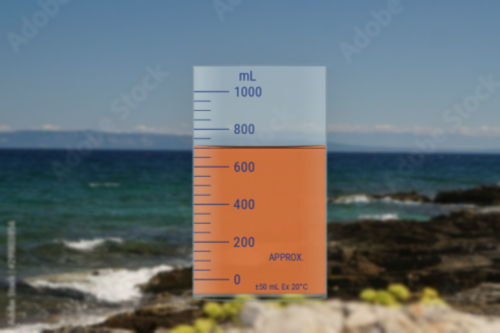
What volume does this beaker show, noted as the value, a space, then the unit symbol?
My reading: 700 mL
